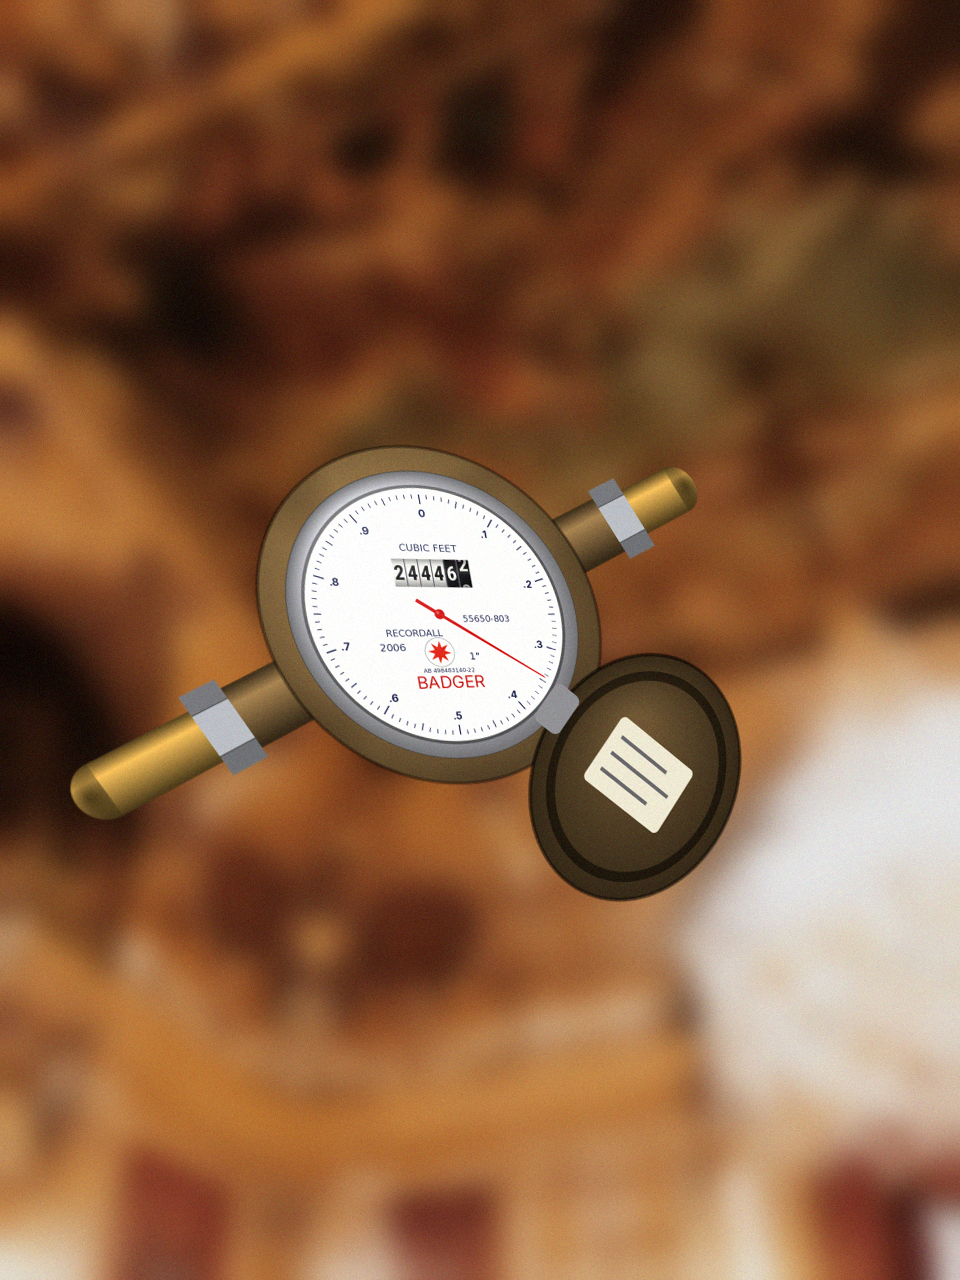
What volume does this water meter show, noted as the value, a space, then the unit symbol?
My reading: 244462.34 ft³
